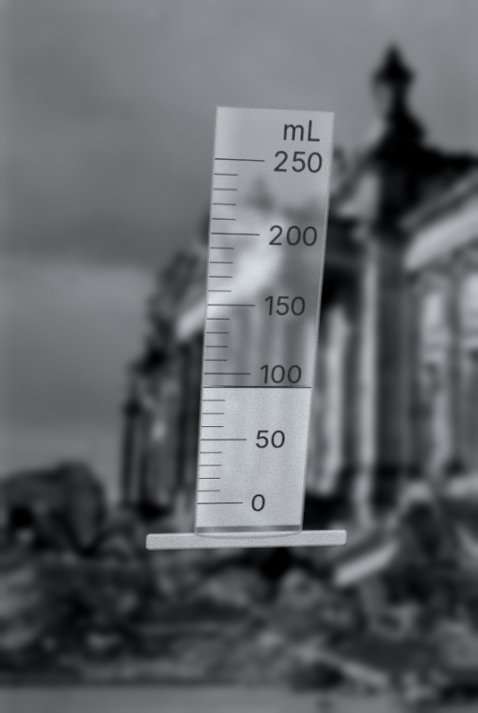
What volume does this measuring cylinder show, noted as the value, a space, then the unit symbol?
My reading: 90 mL
